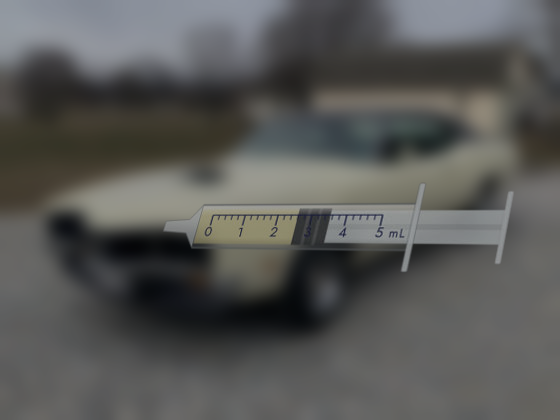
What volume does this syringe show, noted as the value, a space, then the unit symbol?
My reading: 2.6 mL
